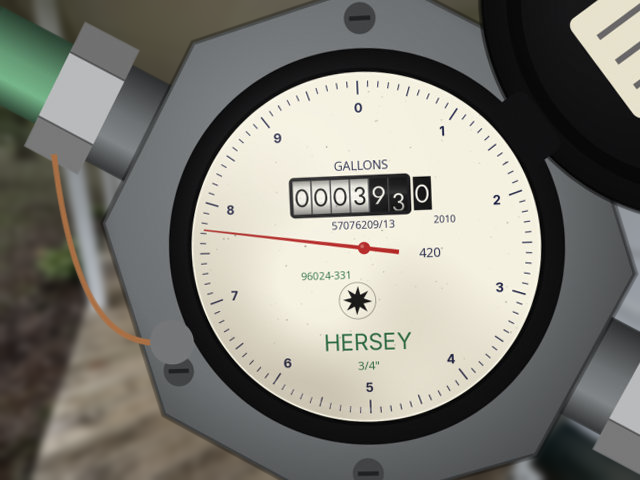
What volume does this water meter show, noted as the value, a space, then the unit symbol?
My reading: 3927.7 gal
